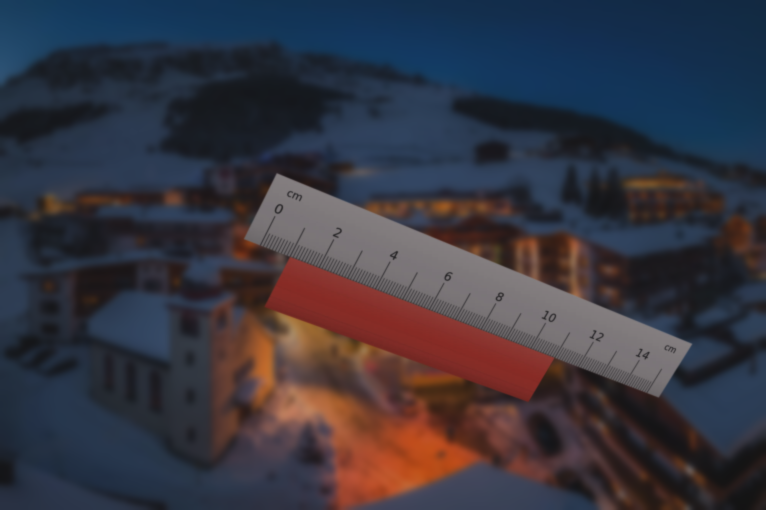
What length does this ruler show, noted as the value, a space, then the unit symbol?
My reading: 10 cm
